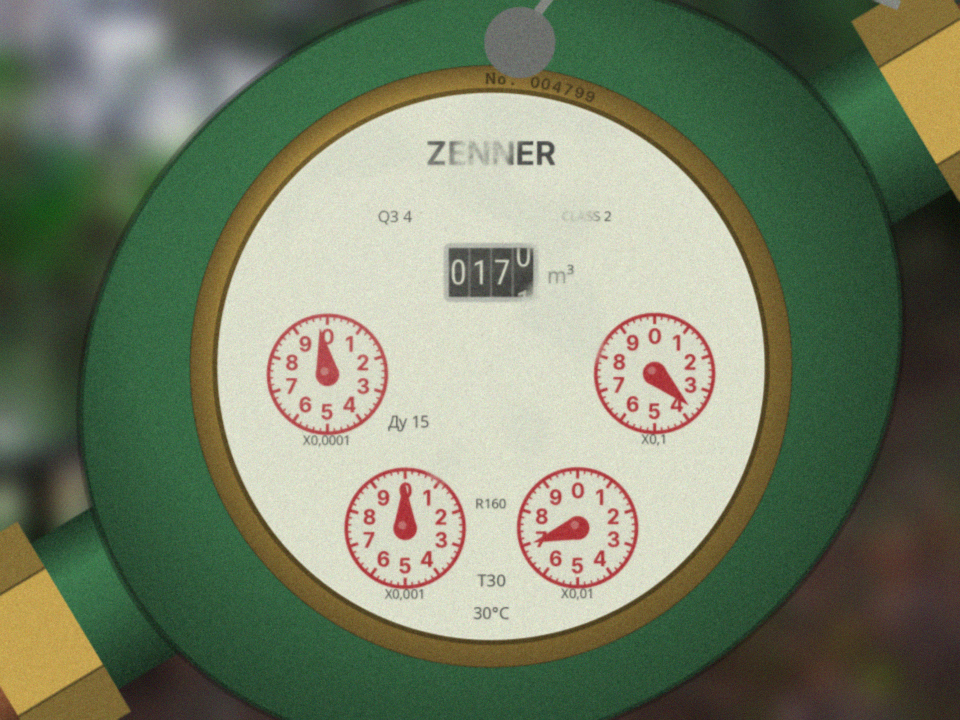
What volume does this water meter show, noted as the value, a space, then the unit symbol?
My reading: 170.3699 m³
